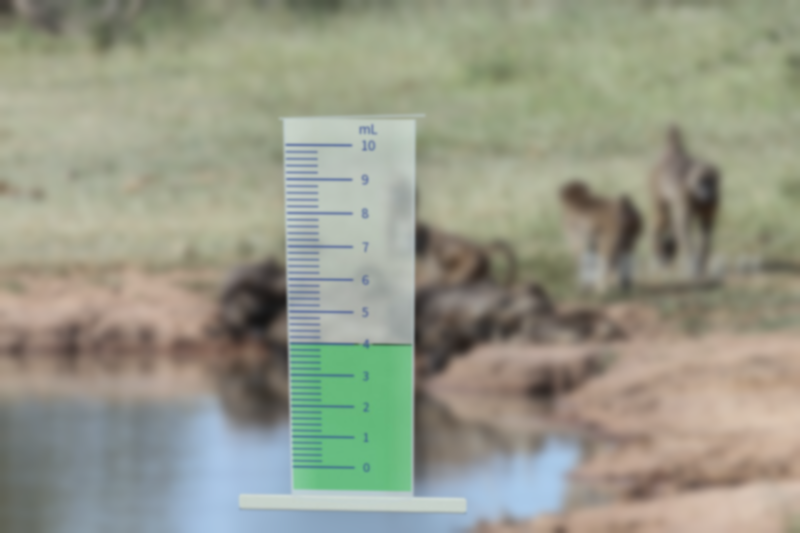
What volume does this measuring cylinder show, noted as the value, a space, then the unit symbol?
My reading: 4 mL
